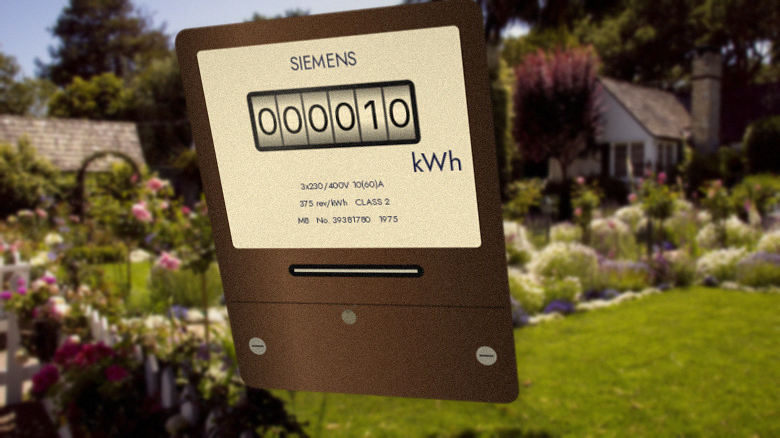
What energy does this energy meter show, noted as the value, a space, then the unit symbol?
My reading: 10 kWh
